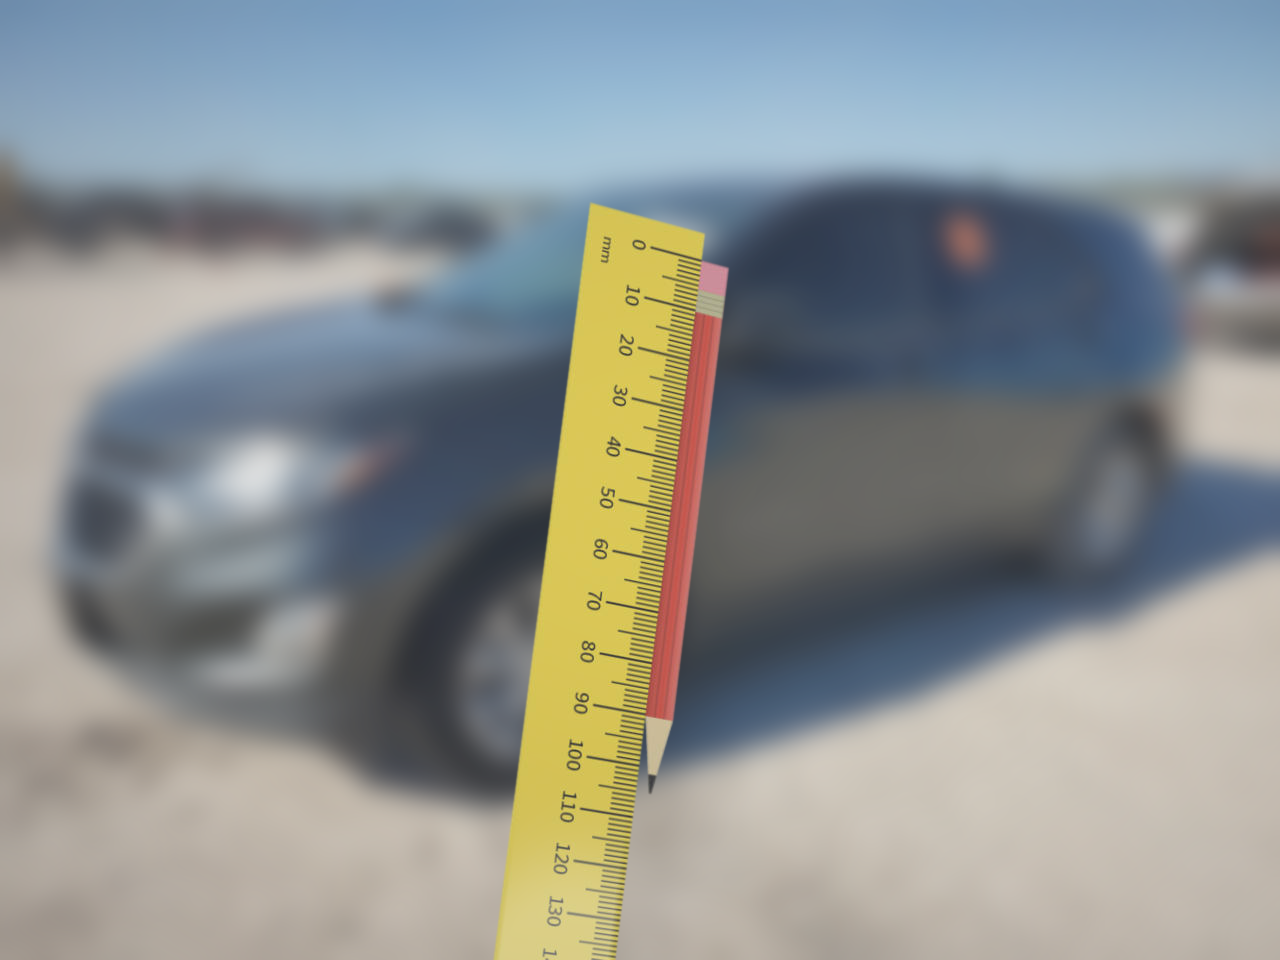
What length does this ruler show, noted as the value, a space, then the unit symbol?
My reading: 105 mm
